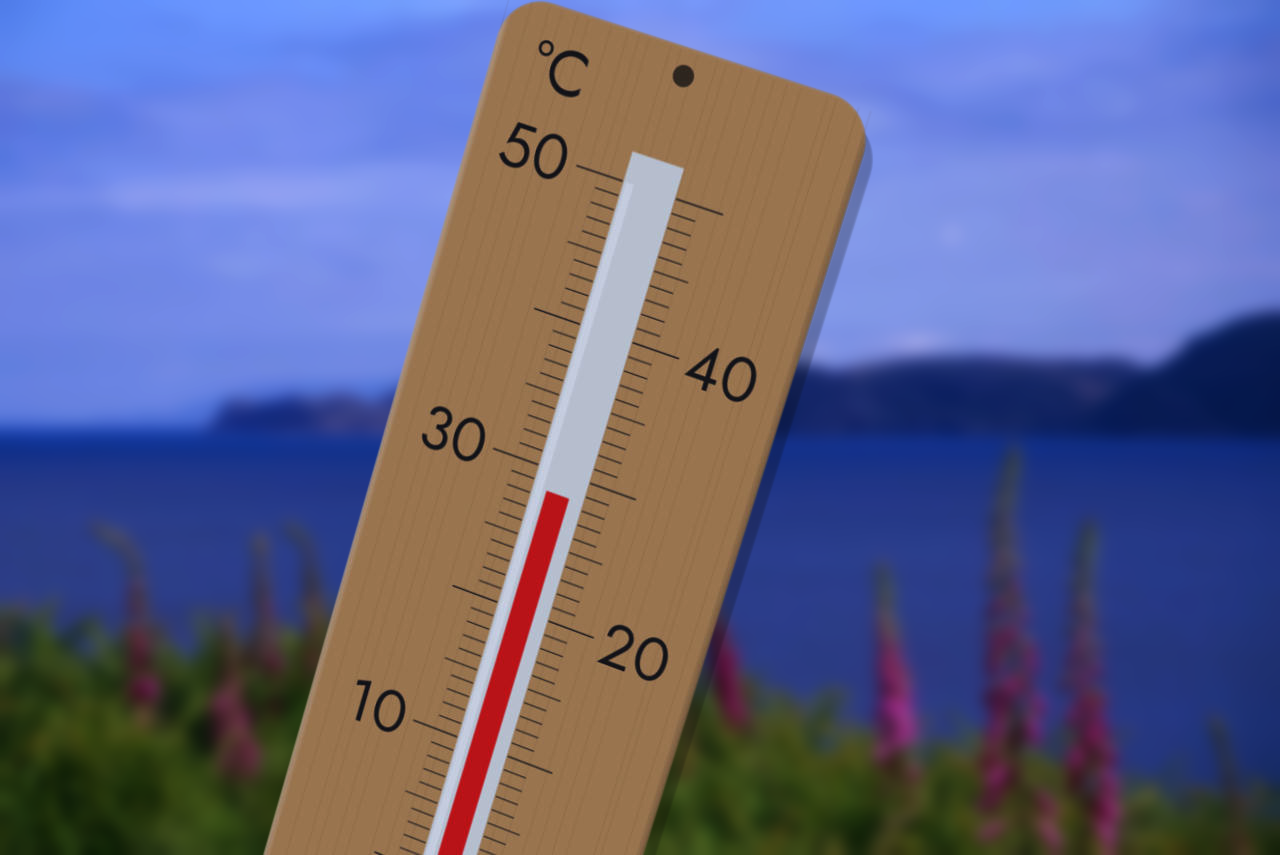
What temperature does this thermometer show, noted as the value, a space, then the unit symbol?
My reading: 28.5 °C
